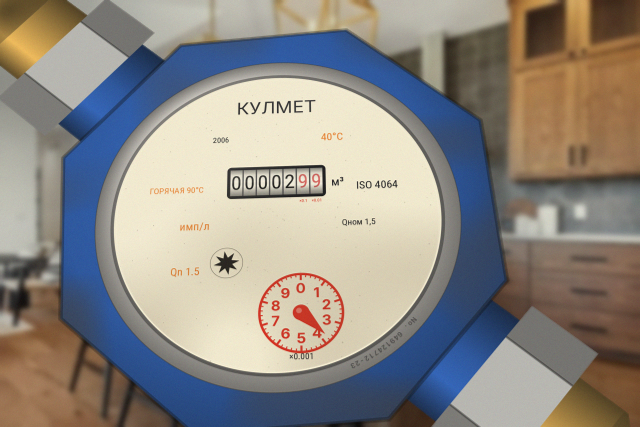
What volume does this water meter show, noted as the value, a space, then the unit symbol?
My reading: 2.993 m³
